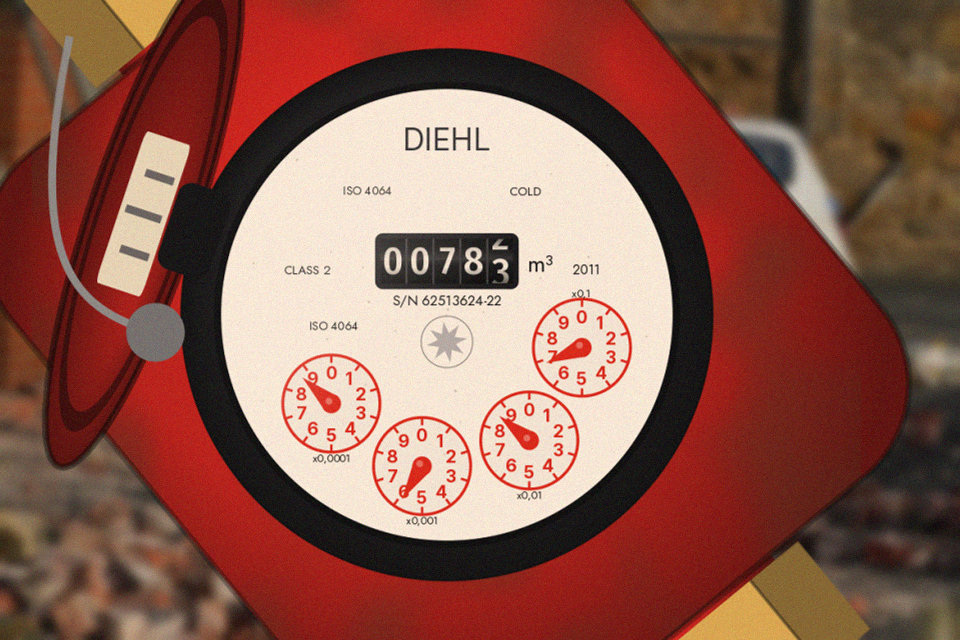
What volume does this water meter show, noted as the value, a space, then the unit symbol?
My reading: 782.6858 m³
